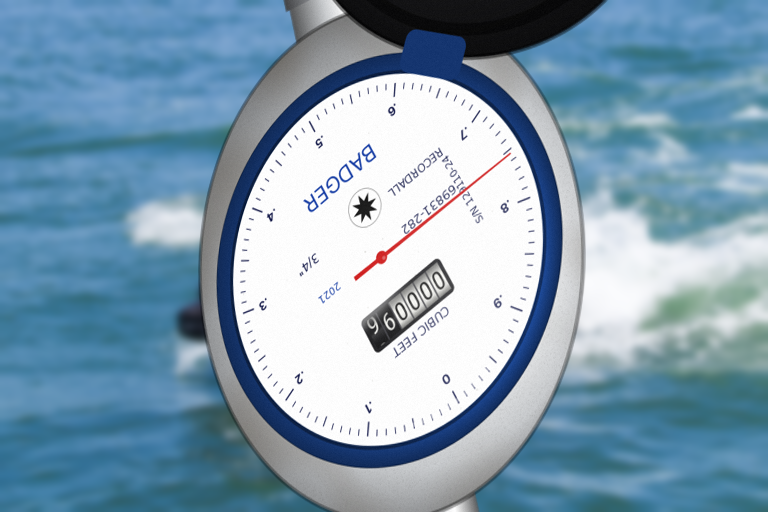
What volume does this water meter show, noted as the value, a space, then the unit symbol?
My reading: 95.75 ft³
